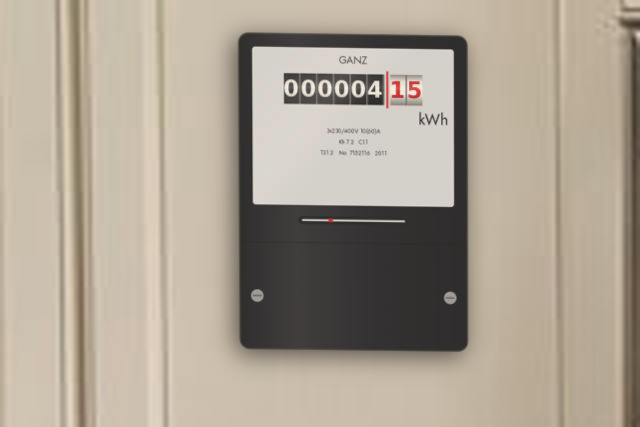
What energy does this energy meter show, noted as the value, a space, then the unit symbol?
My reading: 4.15 kWh
